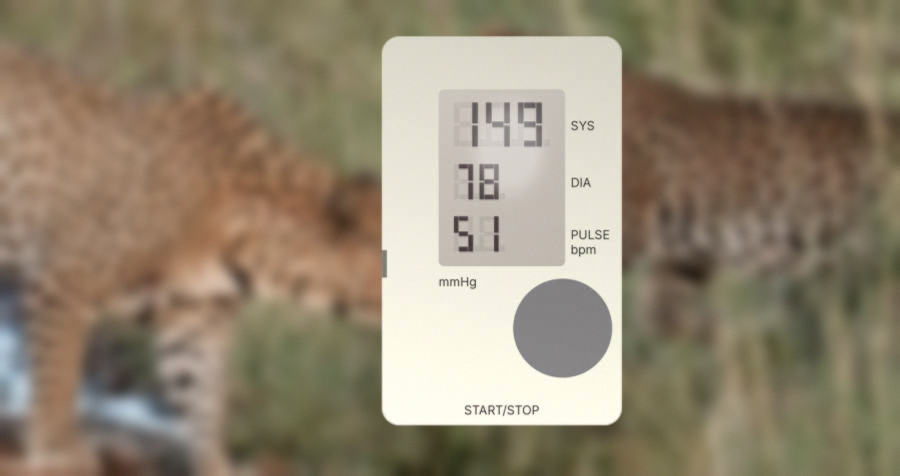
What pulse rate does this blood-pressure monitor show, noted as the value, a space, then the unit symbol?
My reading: 51 bpm
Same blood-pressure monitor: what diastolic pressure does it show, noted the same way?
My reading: 78 mmHg
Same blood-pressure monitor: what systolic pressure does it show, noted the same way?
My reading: 149 mmHg
